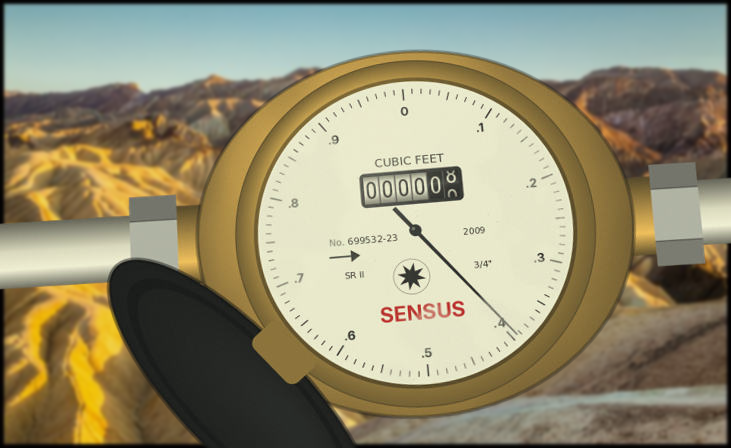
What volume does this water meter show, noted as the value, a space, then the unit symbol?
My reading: 8.39 ft³
